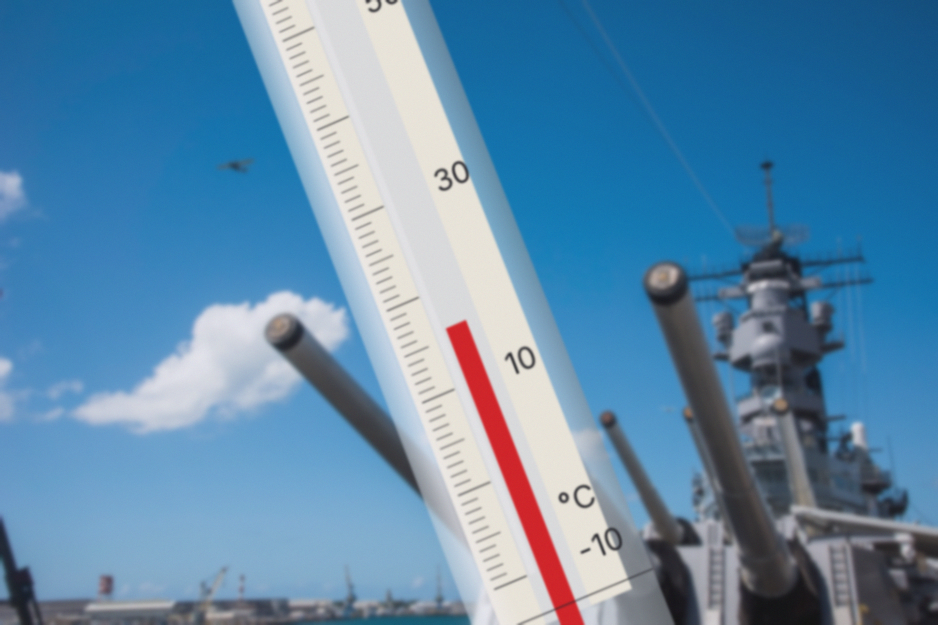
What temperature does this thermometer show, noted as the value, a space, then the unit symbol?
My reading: 16 °C
